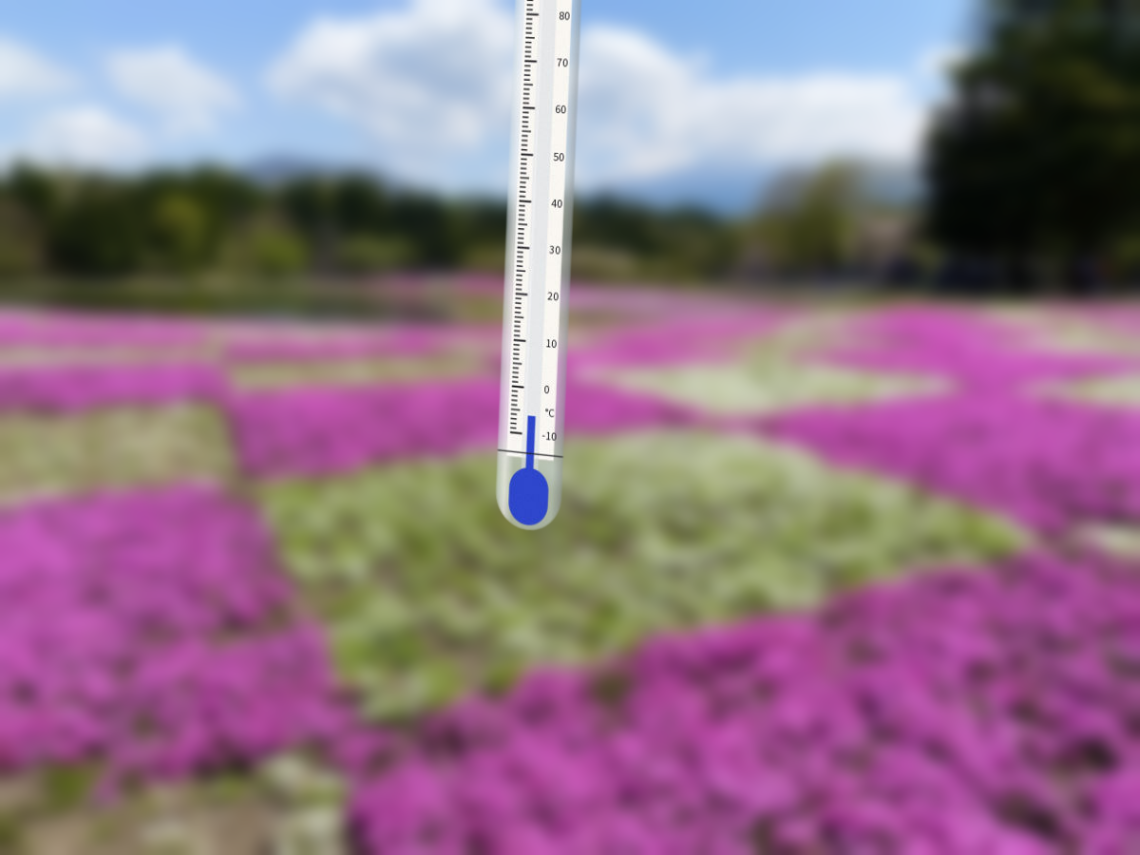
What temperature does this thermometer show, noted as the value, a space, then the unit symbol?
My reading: -6 °C
